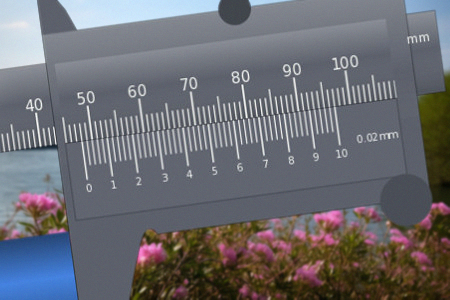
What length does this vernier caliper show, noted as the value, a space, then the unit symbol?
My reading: 48.0 mm
